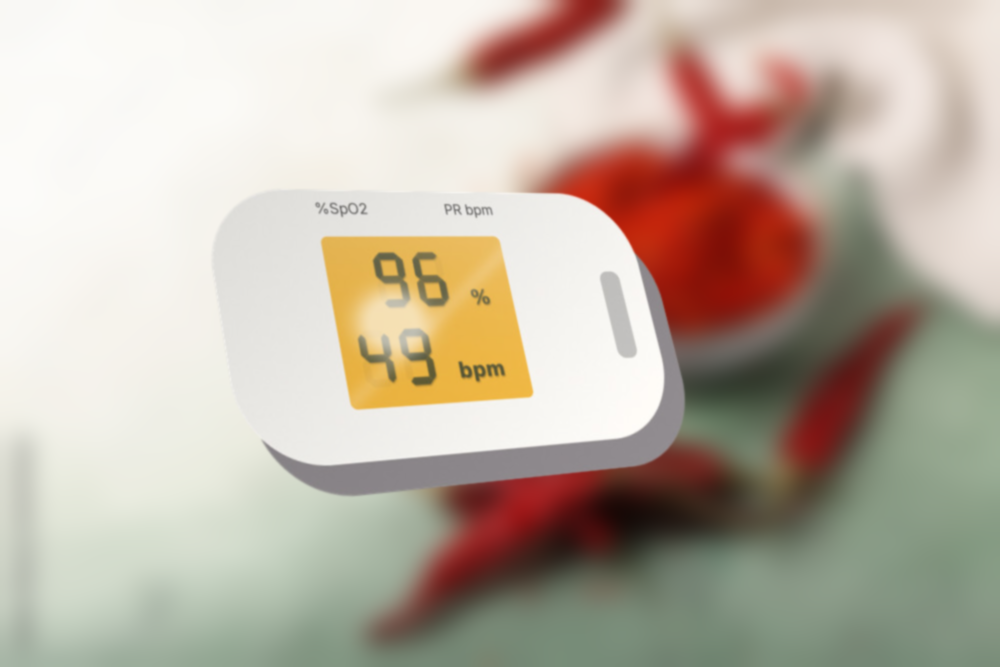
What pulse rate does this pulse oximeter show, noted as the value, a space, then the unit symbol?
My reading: 49 bpm
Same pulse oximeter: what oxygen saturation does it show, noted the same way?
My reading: 96 %
